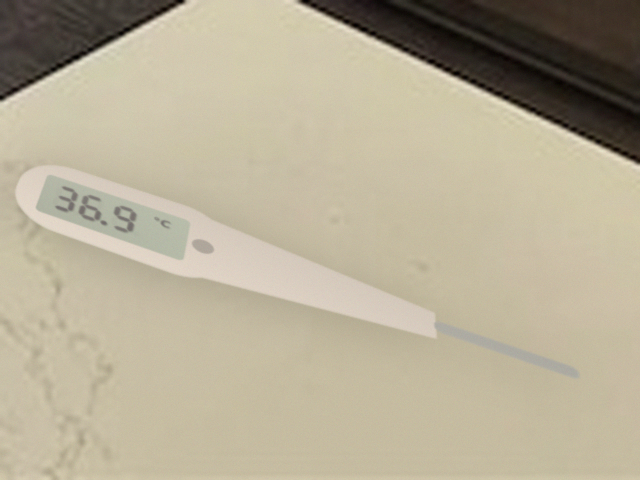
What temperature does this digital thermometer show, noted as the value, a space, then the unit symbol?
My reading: 36.9 °C
